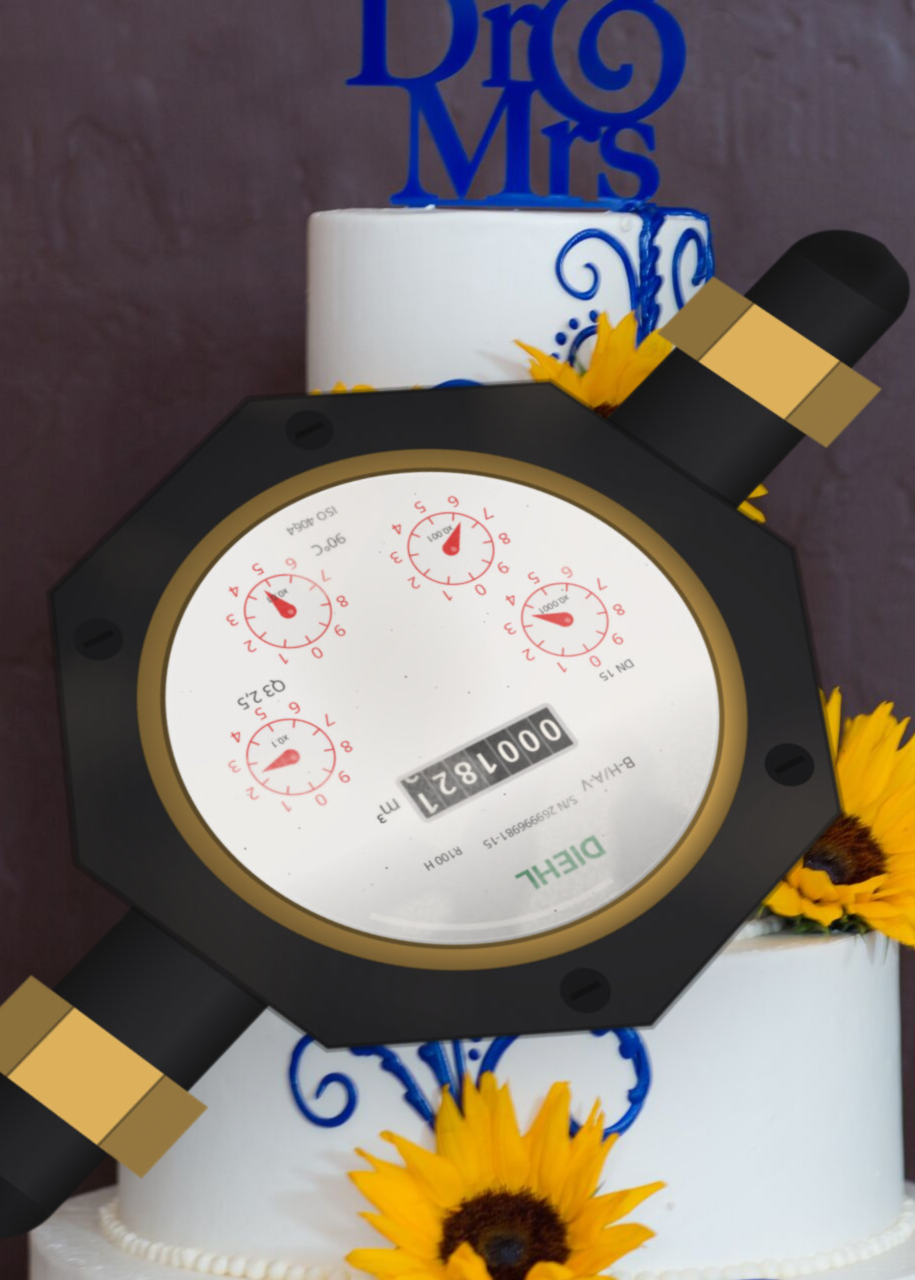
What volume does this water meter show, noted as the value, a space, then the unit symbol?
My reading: 1821.2463 m³
